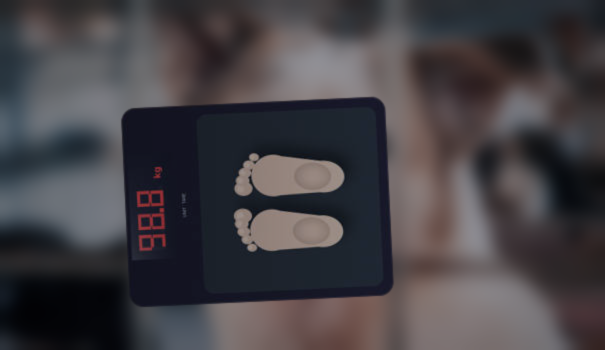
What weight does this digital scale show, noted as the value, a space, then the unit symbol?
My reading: 98.8 kg
